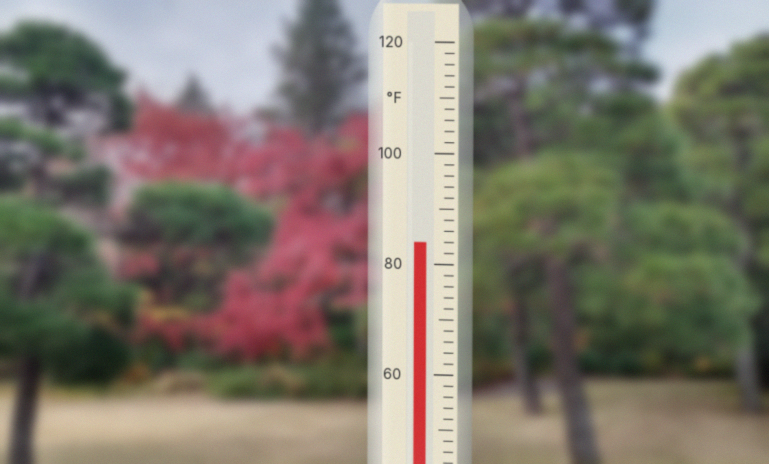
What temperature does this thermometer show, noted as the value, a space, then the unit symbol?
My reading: 84 °F
